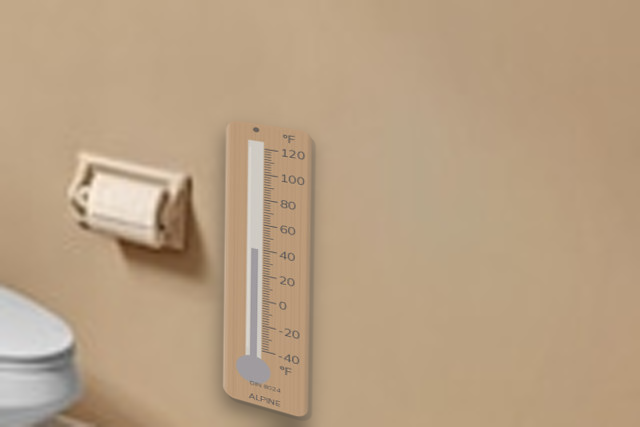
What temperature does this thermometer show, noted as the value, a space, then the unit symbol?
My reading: 40 °F
